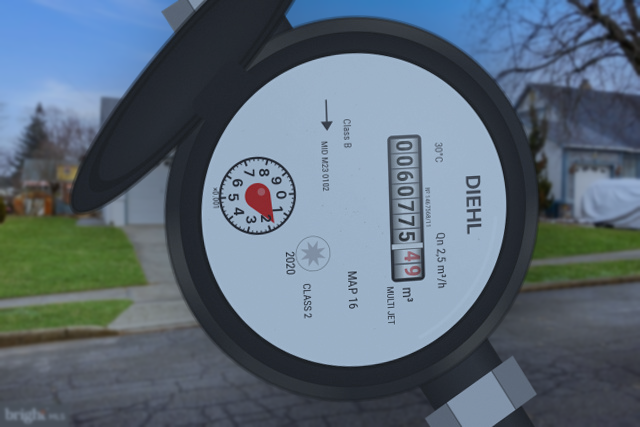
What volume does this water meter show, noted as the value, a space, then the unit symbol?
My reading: 60775.491 m³
